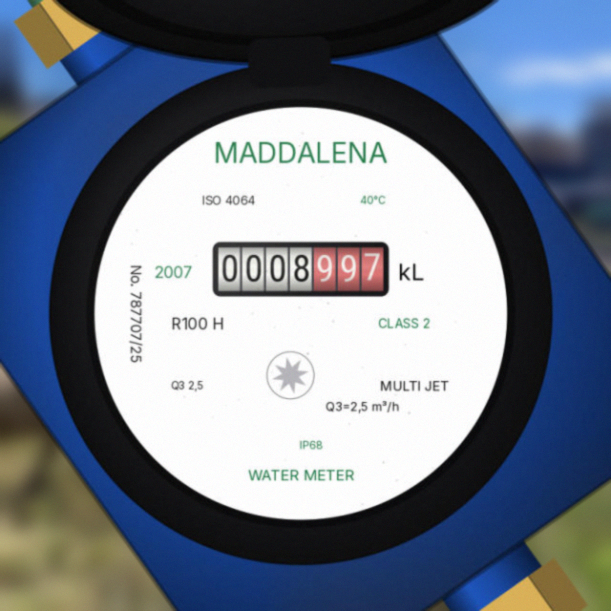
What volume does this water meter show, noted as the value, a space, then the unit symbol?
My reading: 8.997 kL
